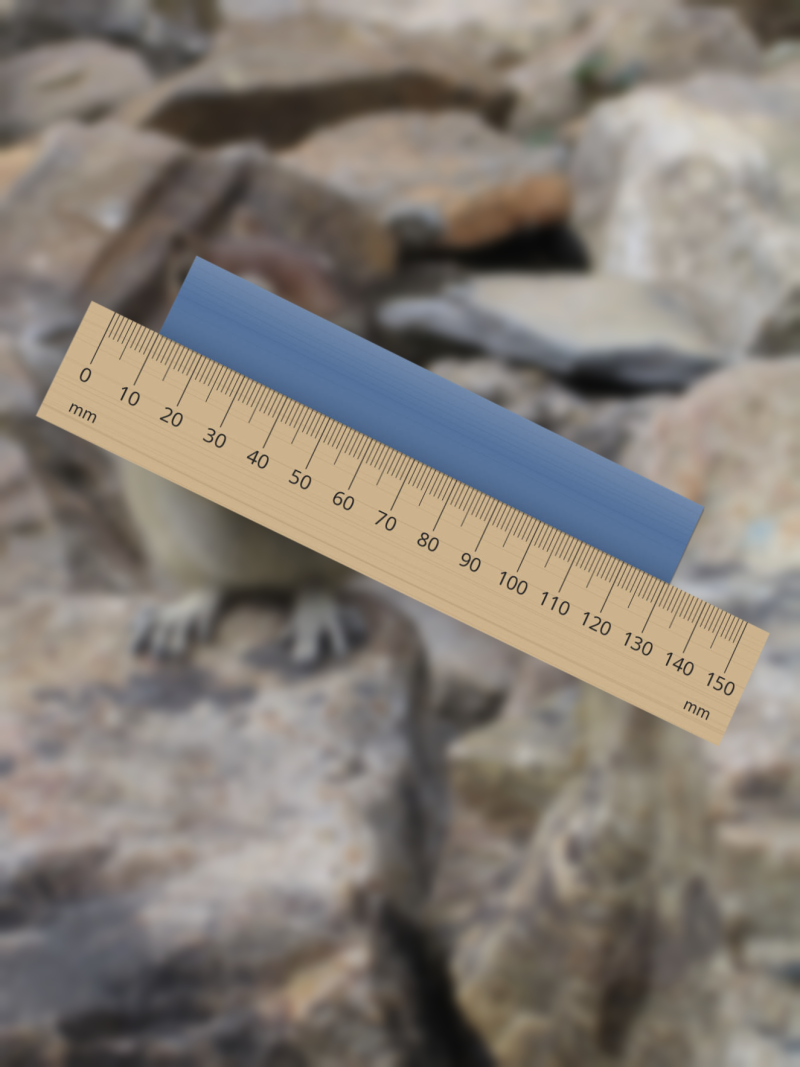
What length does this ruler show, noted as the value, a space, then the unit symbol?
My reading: 121 mm
